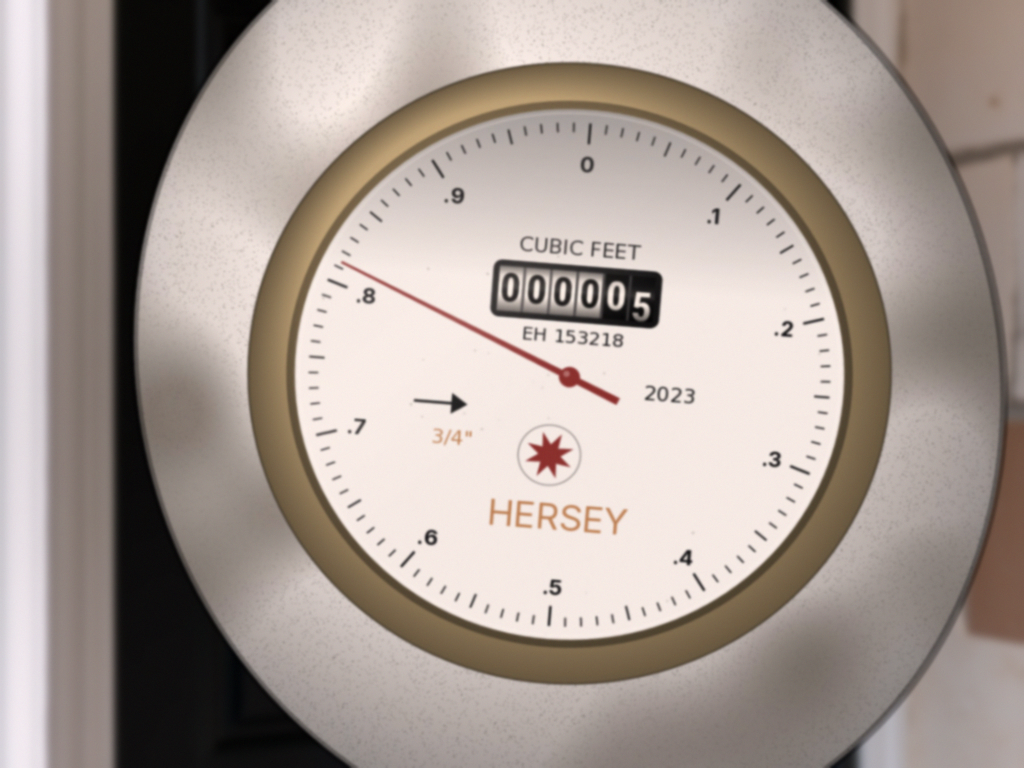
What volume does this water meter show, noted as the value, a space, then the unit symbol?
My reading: 4.81 ft³
